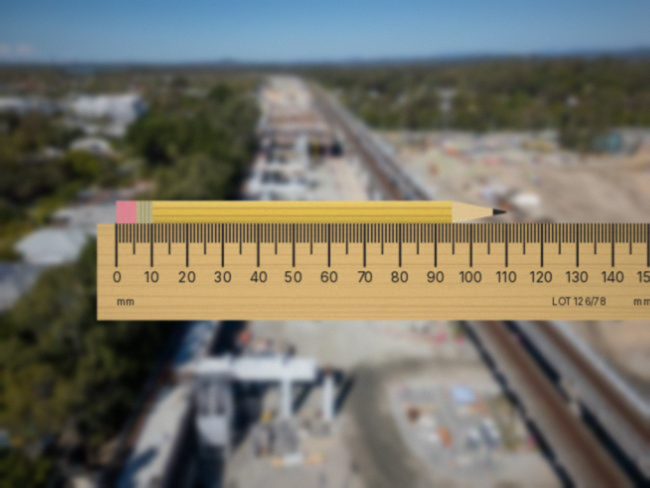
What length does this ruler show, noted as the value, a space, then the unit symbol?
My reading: 110 mm
